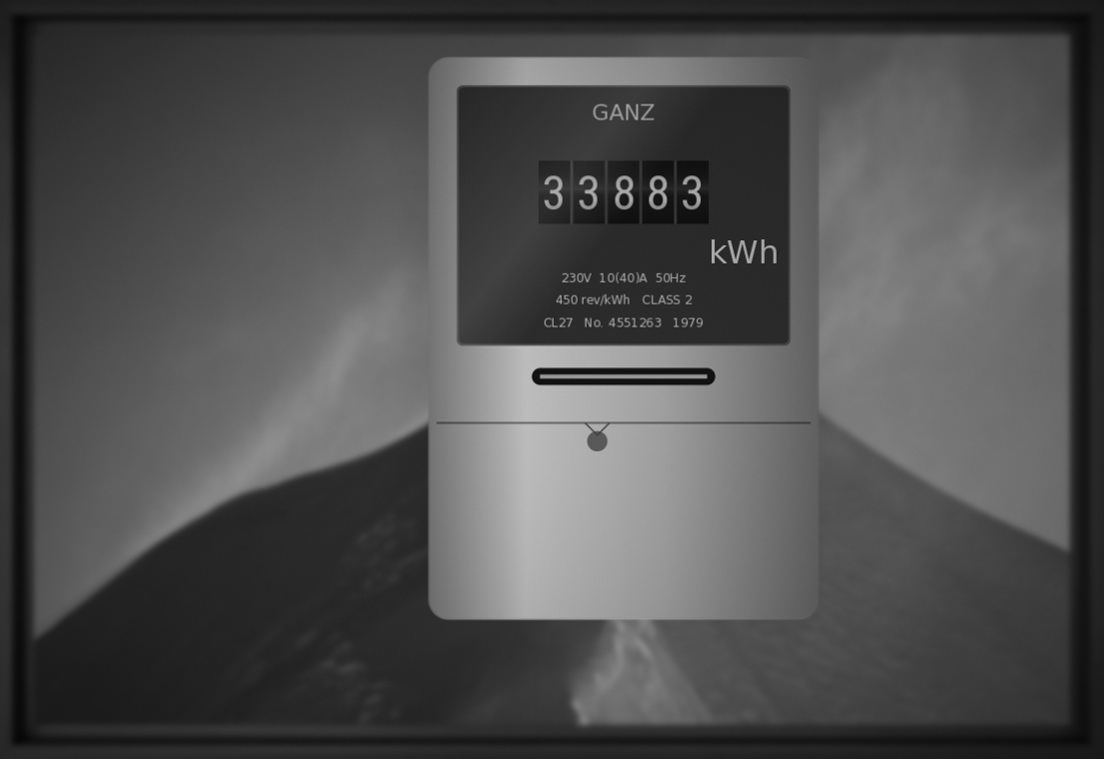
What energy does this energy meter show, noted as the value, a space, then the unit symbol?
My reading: 33883 kWh
